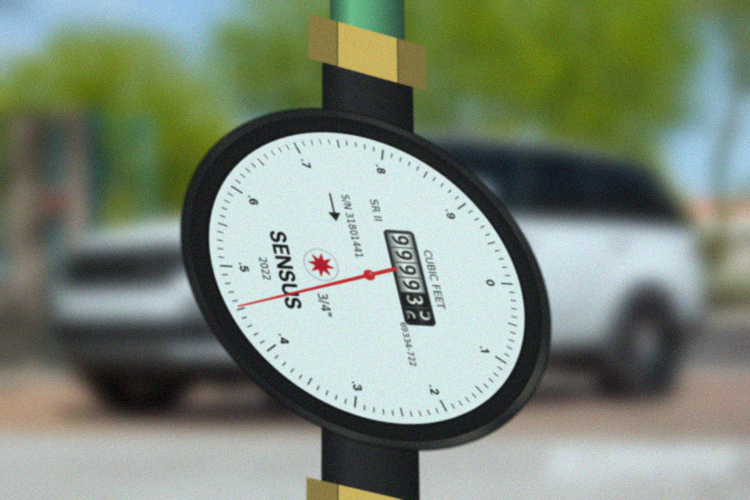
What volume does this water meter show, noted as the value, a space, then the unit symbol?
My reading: 999935.45 ft³
